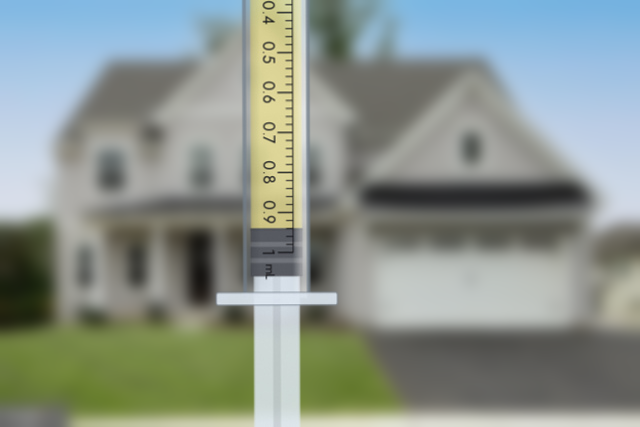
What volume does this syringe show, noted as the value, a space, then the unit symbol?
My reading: 0.94 mL
